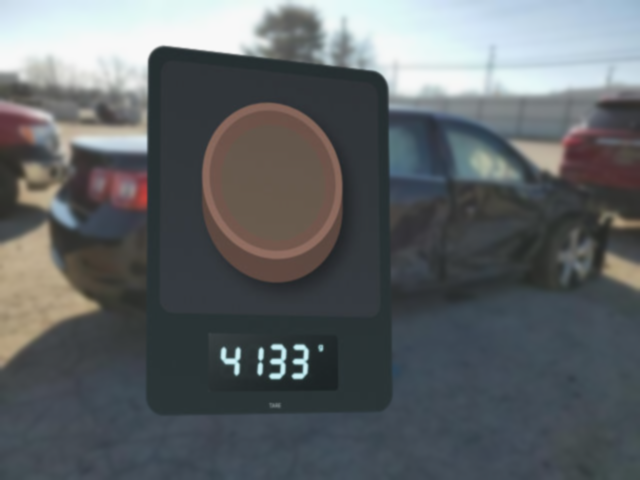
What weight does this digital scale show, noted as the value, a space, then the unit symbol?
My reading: 4133 g
